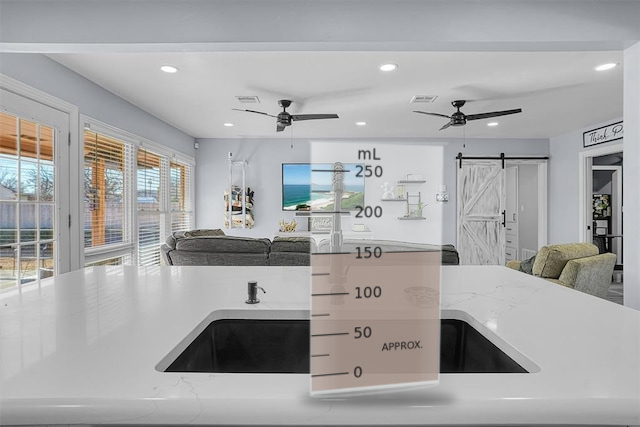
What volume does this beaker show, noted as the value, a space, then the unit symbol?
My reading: 150 mL
